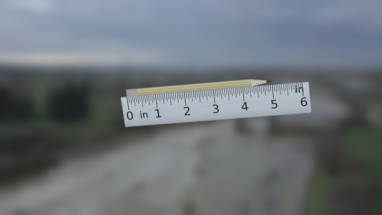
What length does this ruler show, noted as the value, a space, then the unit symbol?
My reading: 5 in
